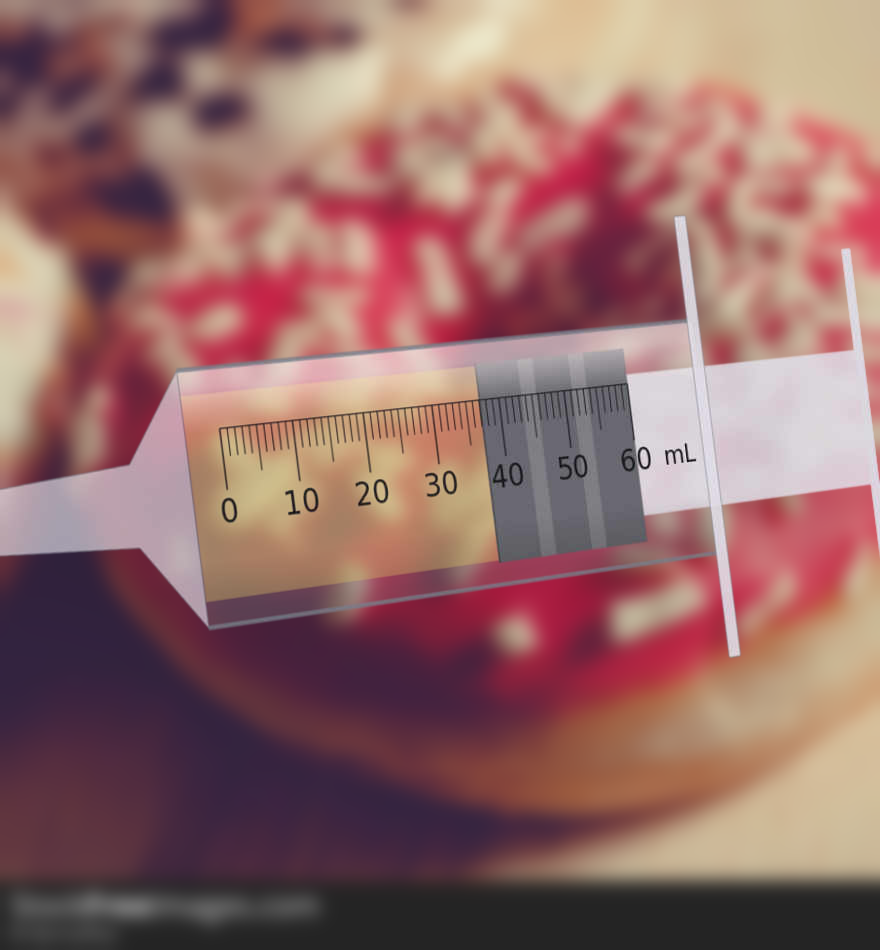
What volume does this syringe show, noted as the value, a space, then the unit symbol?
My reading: 37 mL
